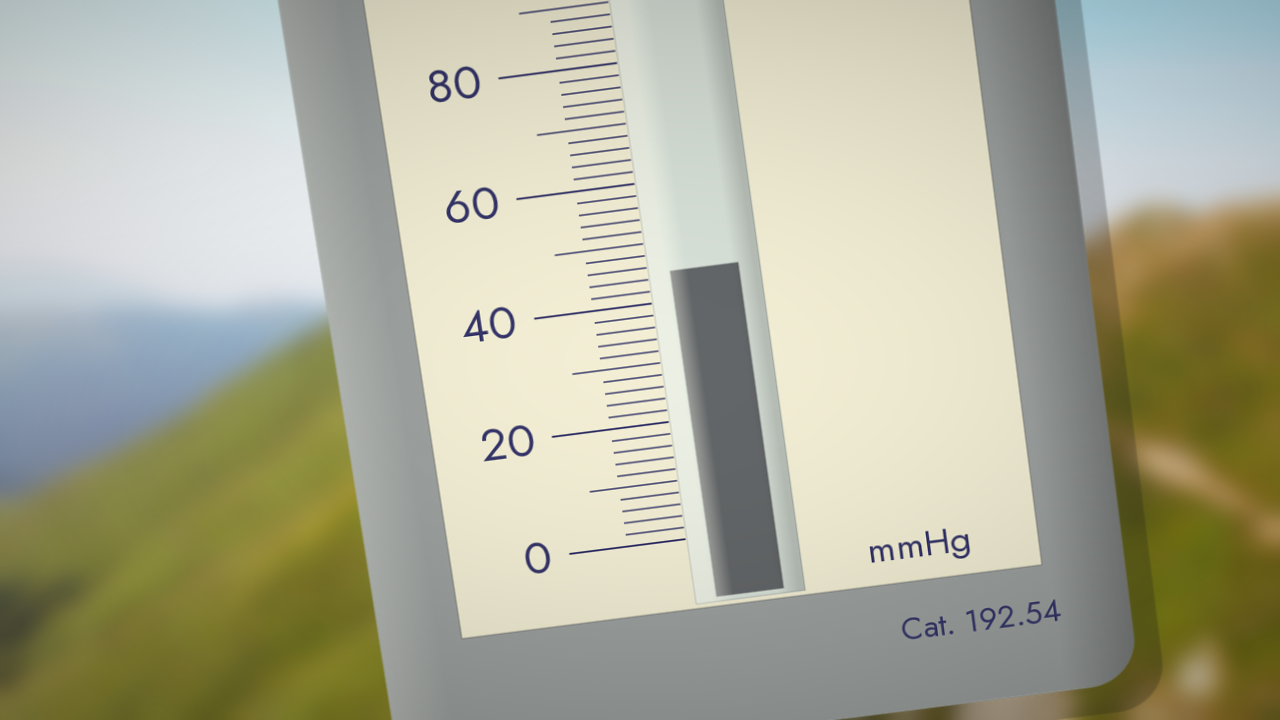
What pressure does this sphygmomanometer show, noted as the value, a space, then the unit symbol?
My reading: 45 mmHg
